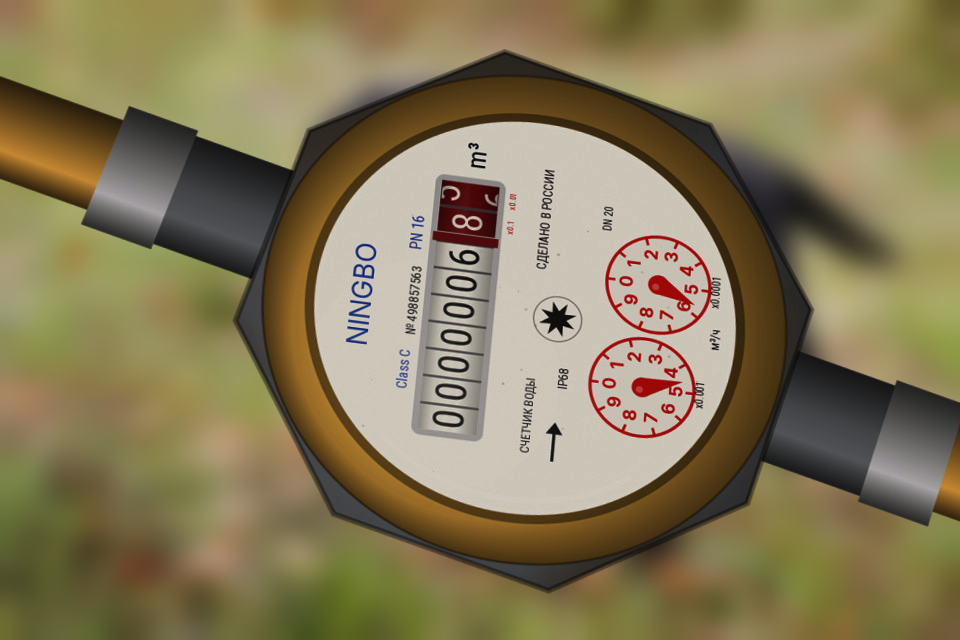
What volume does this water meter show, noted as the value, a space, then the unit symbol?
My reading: 6.8545 m³
